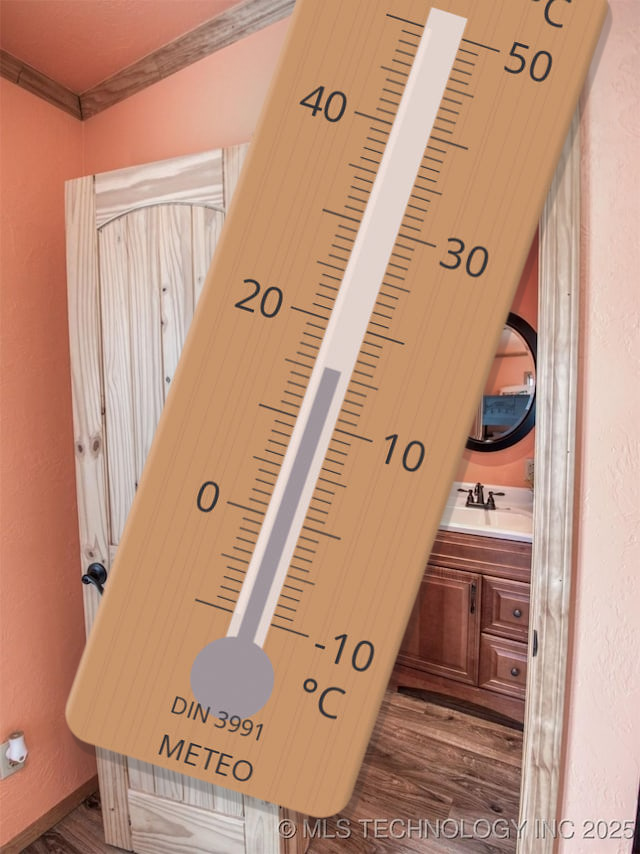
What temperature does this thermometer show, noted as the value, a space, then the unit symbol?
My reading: 15.5 °C
